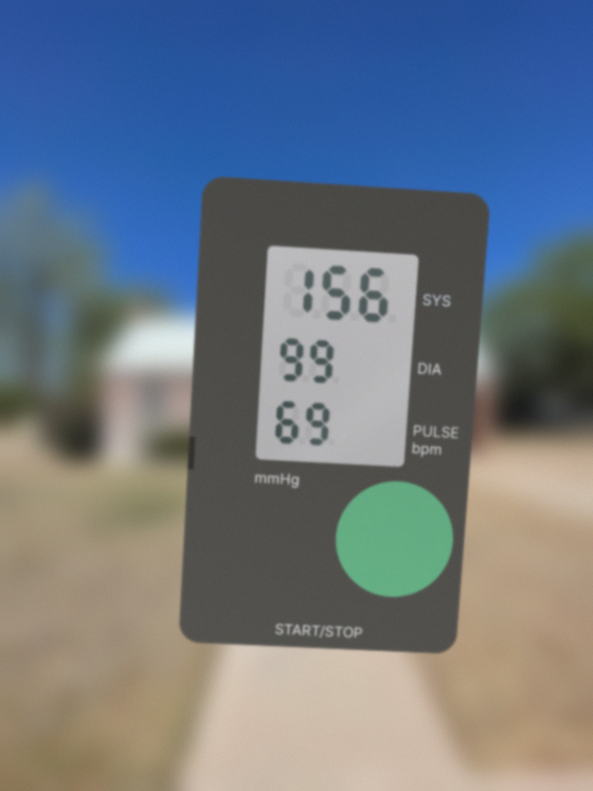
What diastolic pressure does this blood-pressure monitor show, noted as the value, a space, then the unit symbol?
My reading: 99 mmHg
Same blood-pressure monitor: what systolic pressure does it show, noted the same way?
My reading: 156 mmHg
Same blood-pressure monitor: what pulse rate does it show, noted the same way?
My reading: 69 bpm
